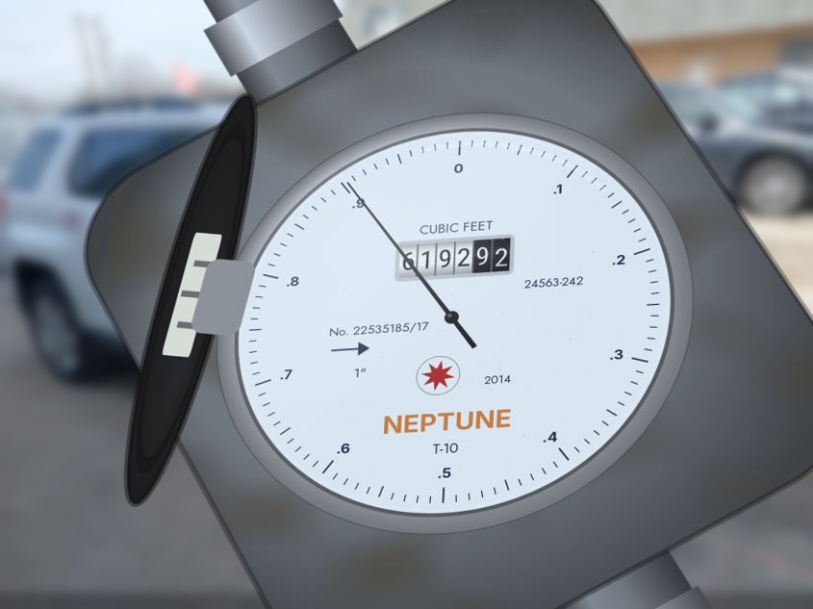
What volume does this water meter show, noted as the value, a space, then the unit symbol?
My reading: 619291.90 ft³
